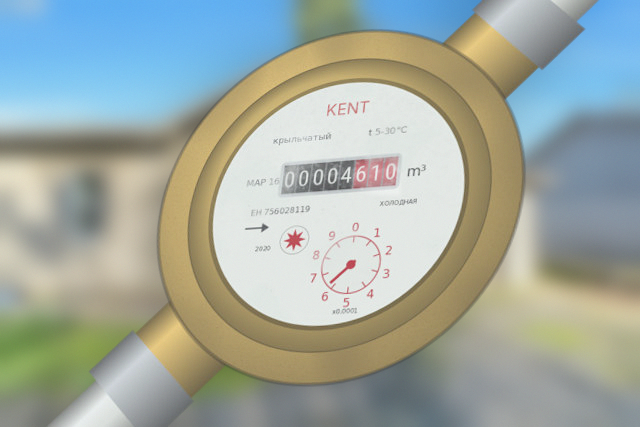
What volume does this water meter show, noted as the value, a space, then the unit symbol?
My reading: 4.6106 m³
